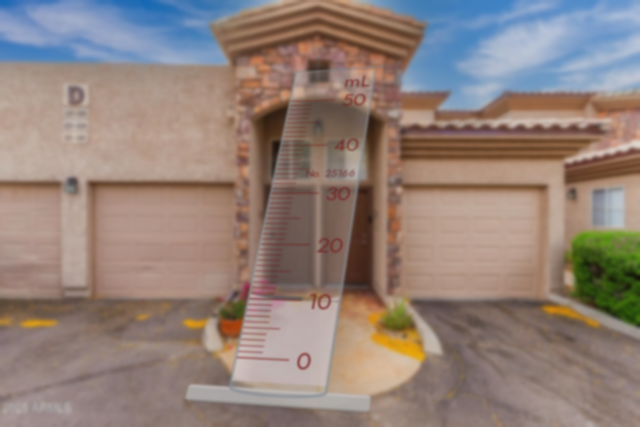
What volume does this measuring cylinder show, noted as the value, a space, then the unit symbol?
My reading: 10 mL
